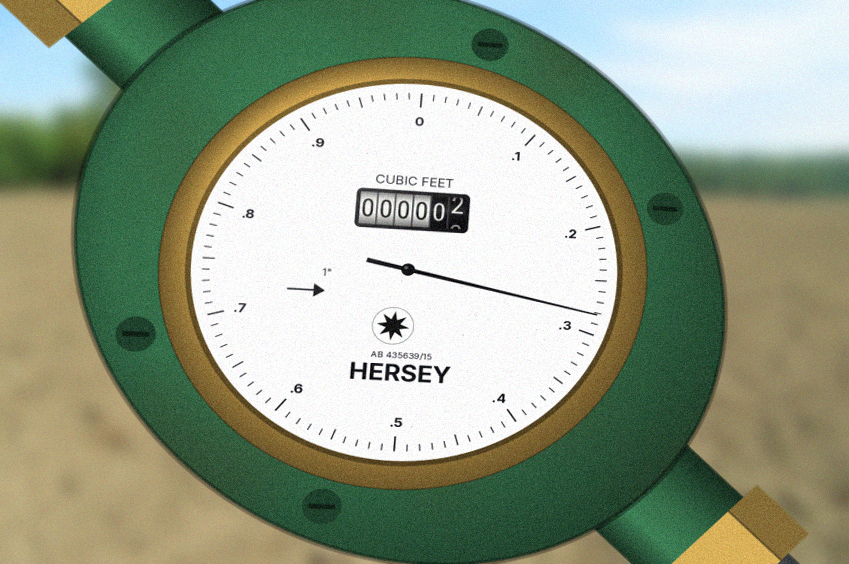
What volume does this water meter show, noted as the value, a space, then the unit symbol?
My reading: 2.28 ft³
